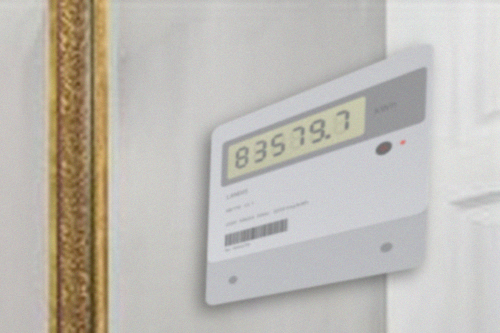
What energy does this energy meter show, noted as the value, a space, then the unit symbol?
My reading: 83579.7 kWh
